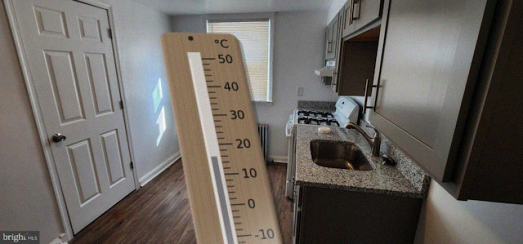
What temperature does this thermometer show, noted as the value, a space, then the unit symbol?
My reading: 16 °C
